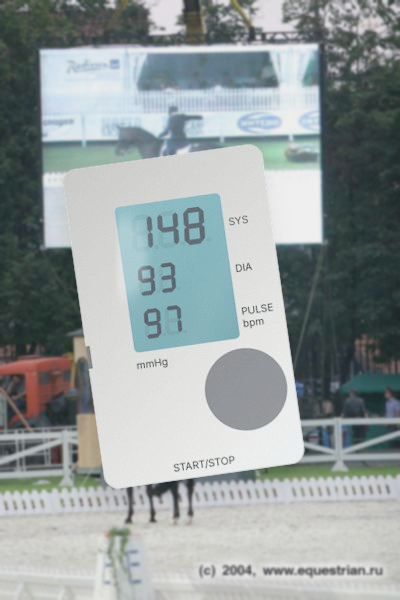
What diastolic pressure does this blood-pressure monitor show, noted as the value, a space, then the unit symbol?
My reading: 93 mmHg
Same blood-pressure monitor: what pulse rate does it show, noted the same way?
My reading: 97 bpm
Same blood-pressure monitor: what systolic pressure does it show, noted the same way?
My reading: 148 mmHg
